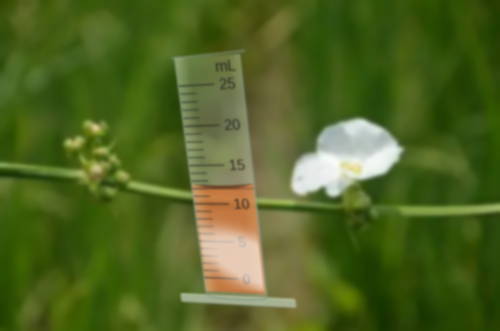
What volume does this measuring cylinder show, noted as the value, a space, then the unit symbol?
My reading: 12 mL
